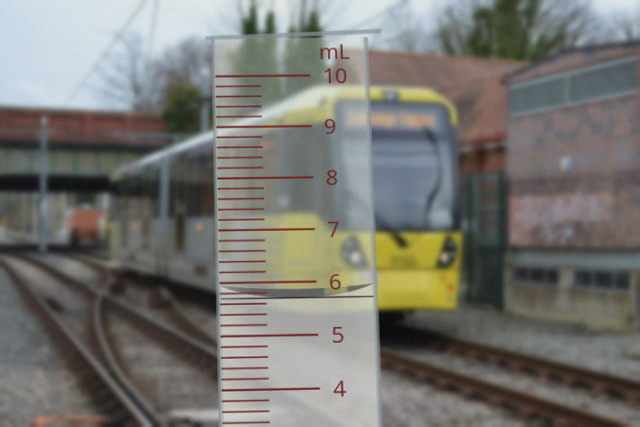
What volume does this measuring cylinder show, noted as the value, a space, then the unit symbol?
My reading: 5.7 mL
